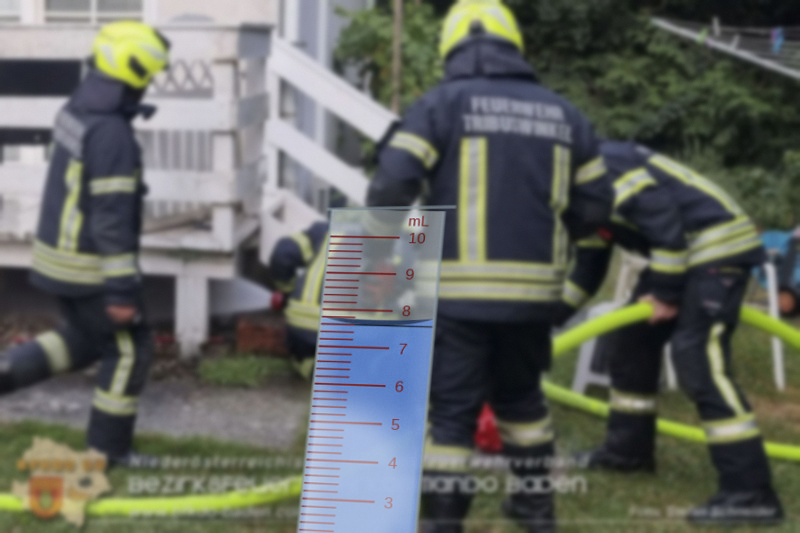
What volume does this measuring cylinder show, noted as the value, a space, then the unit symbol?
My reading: 7.6 mL
